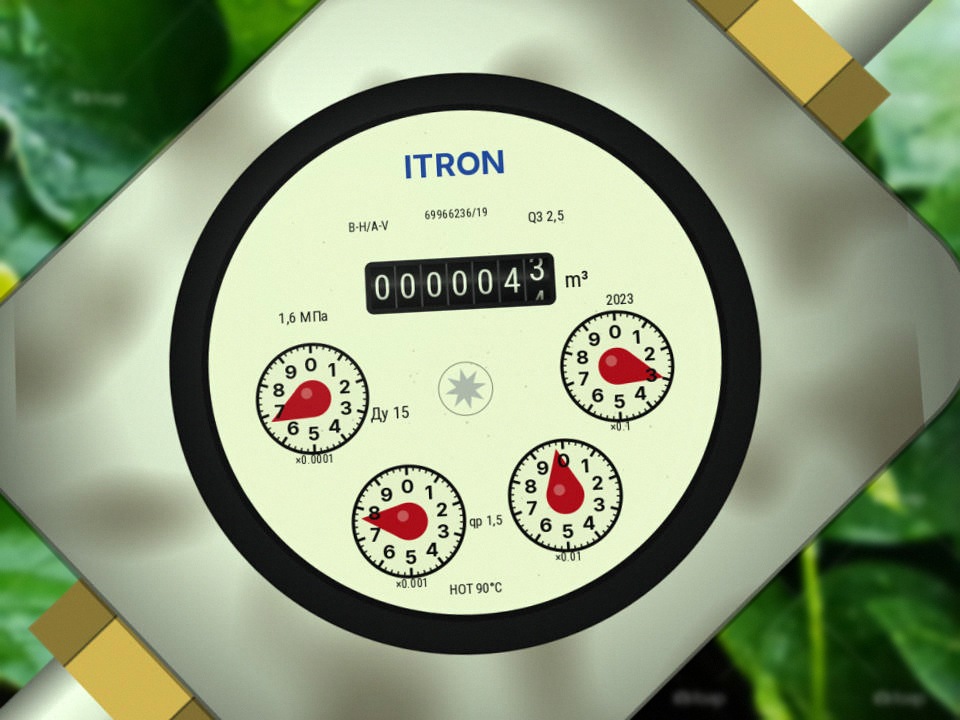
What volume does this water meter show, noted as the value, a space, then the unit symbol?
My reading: 43.2976 m³
